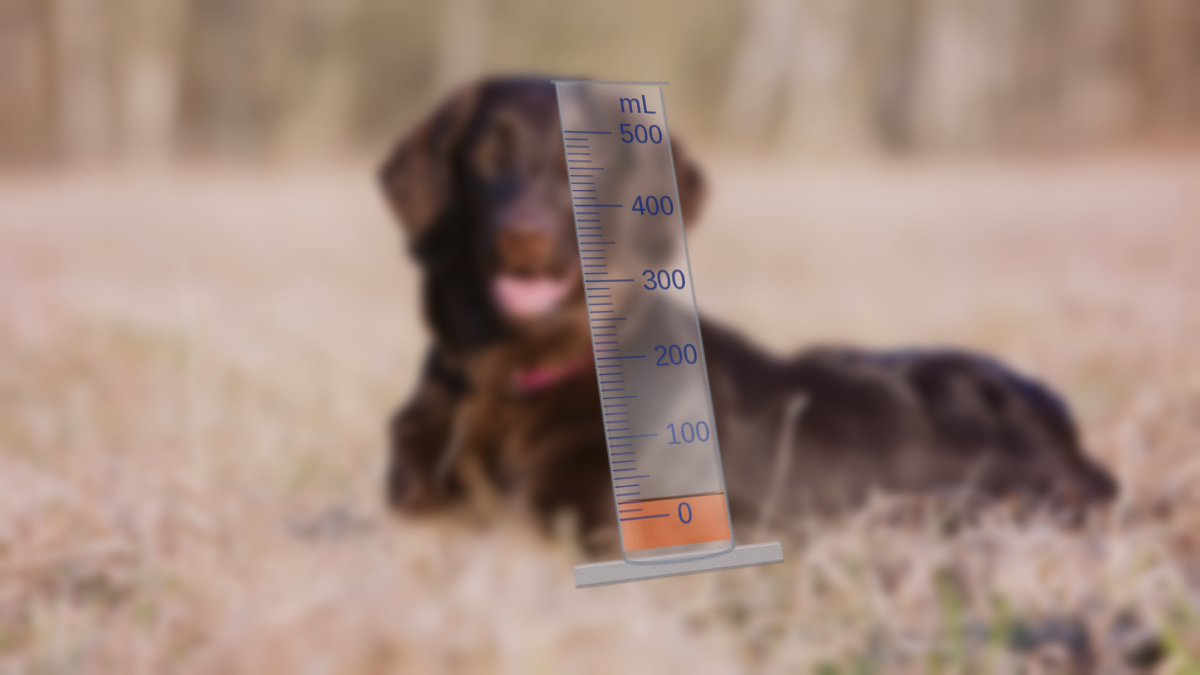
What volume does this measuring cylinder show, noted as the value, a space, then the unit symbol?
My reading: 20 mL
